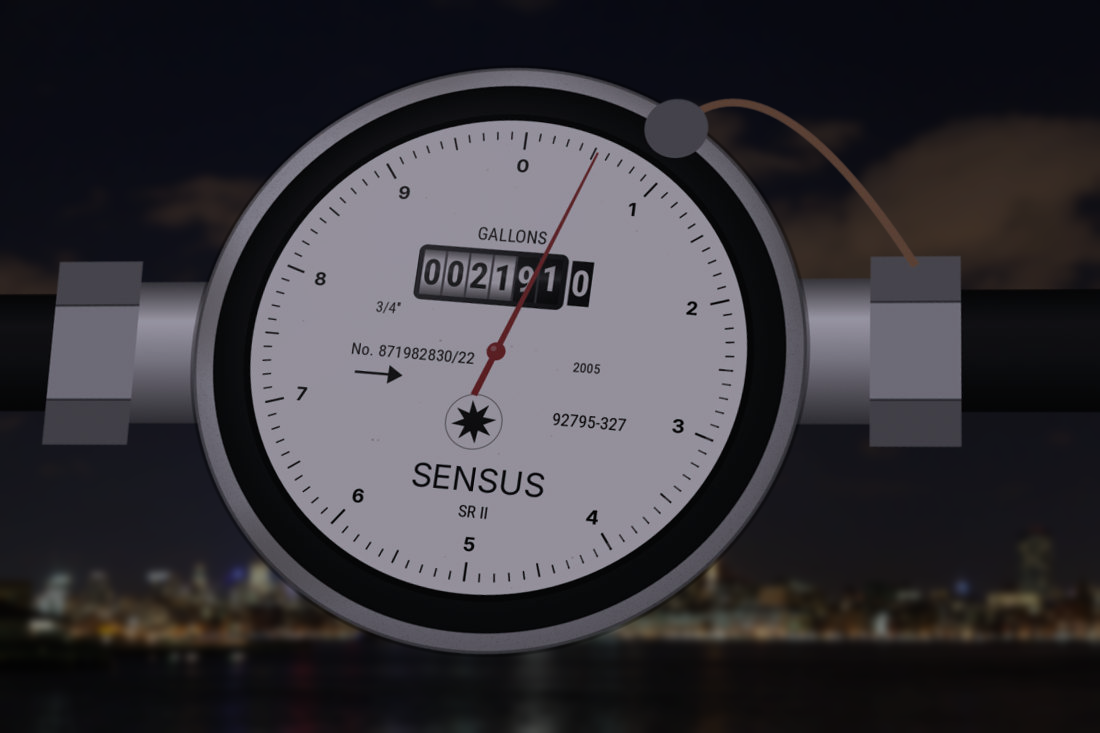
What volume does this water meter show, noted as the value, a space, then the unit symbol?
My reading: 21910.5 gal
